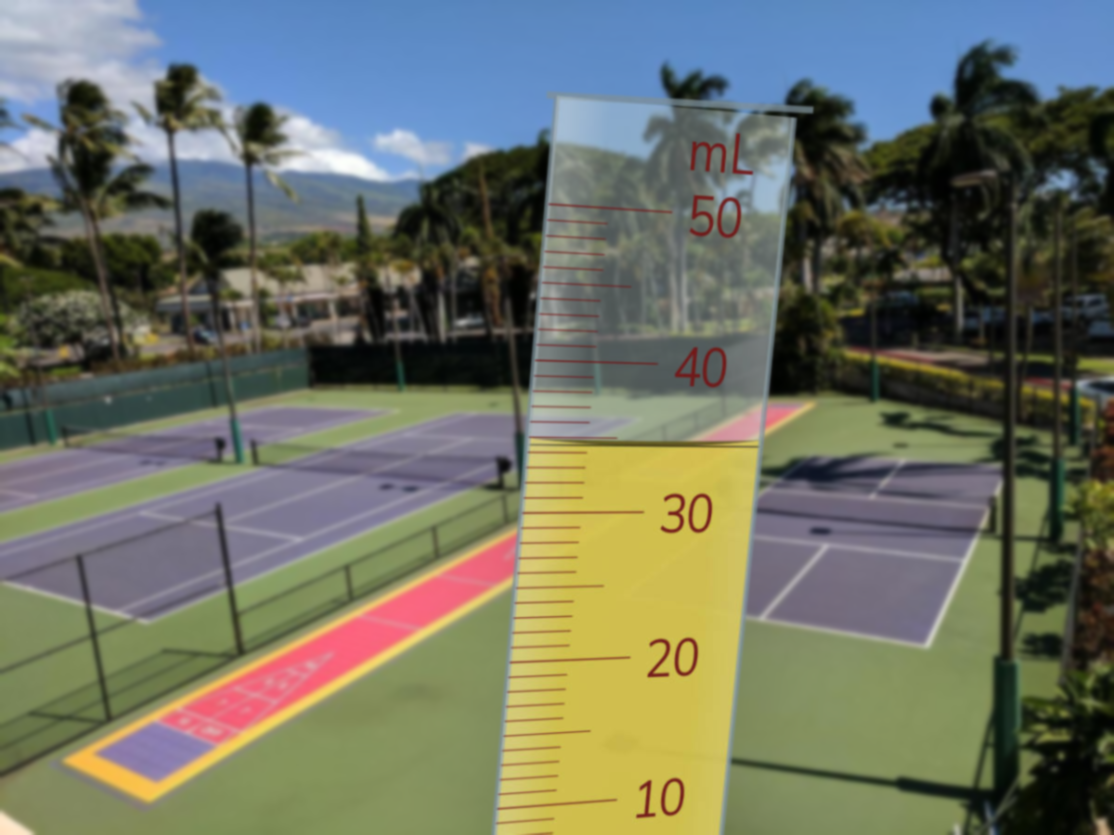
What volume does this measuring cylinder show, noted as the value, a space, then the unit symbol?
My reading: 34.5 mL
